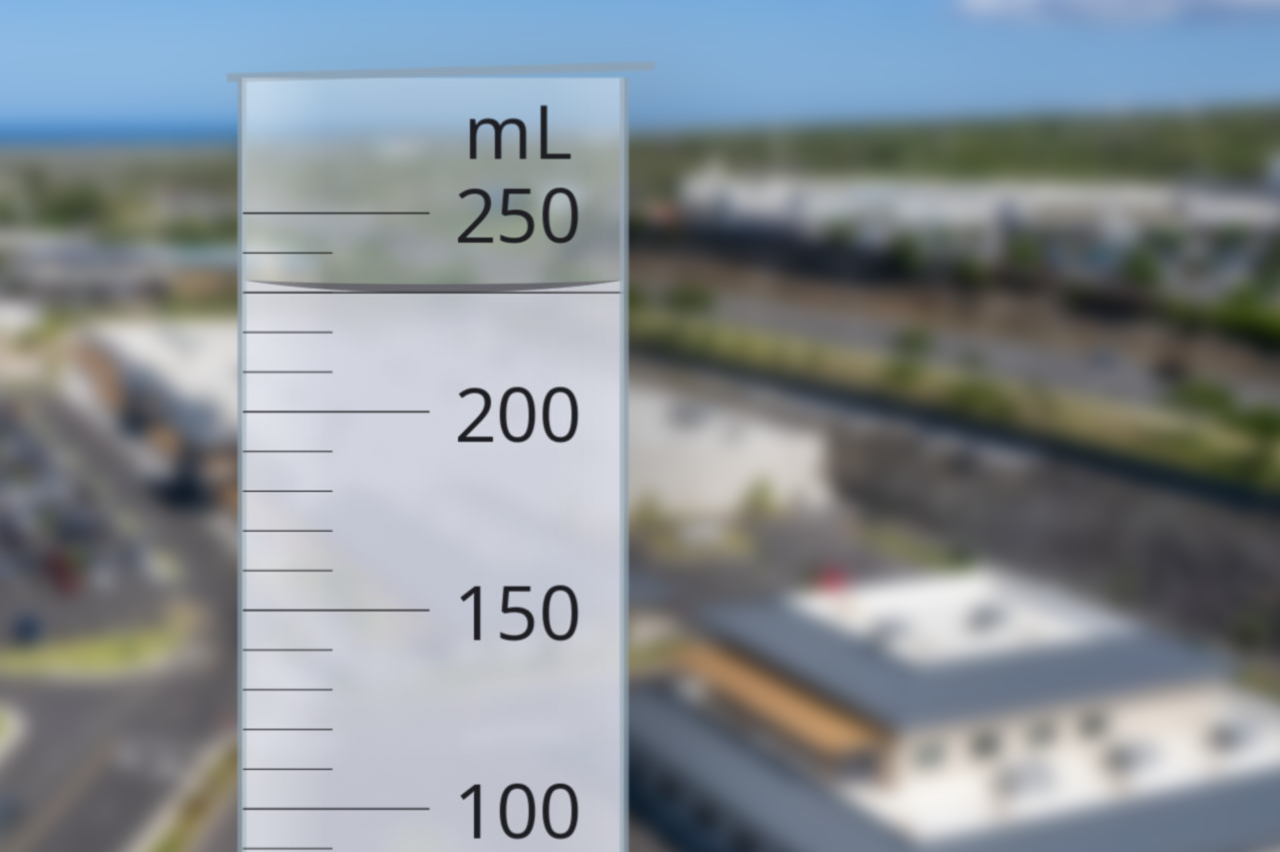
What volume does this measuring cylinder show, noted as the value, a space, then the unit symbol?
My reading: 230 mL
